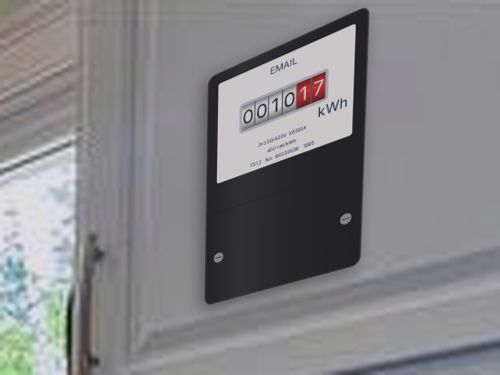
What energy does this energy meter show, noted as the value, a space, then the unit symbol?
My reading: 10.17 kWh
